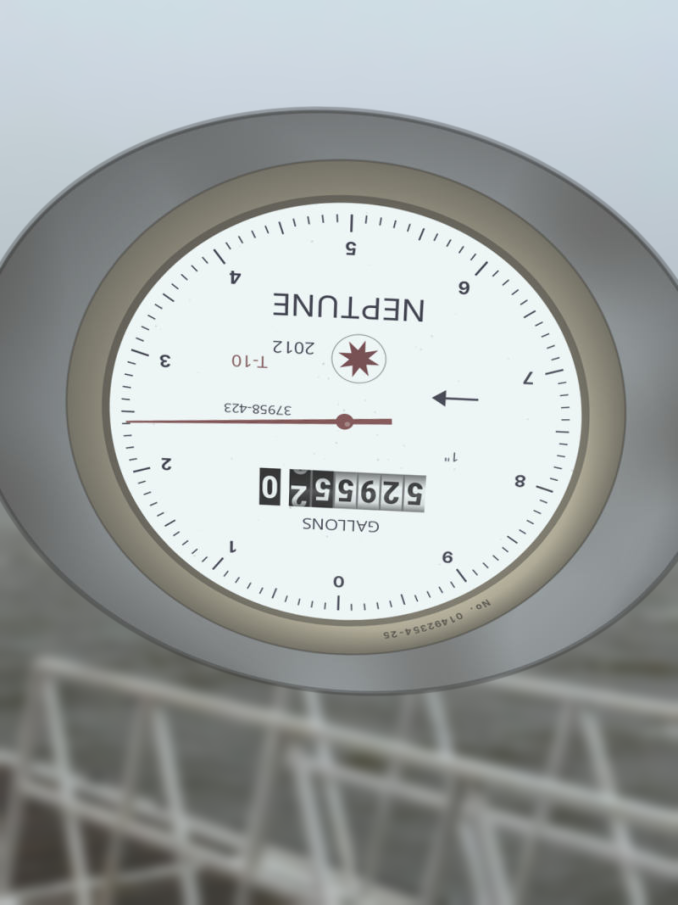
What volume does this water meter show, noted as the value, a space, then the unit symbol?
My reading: 5295522.4 gal
